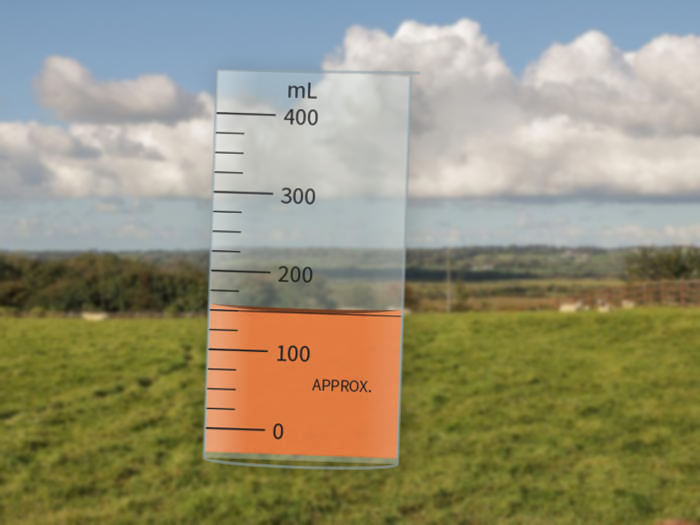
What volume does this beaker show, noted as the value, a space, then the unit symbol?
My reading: 150 mL
